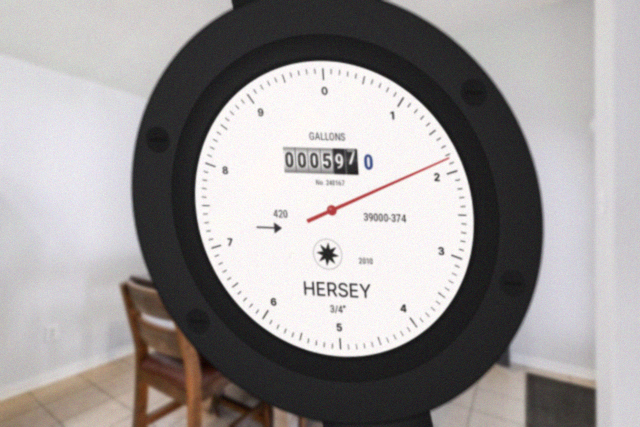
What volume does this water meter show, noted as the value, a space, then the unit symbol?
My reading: 5971.8 gal
